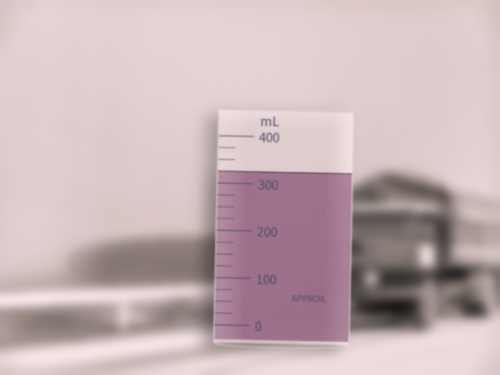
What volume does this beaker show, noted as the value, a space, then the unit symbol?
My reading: 325 mL
